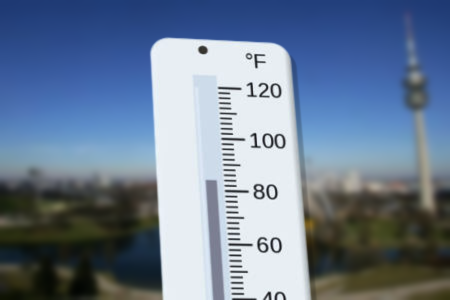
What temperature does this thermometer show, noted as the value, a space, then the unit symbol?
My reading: 84 °F
